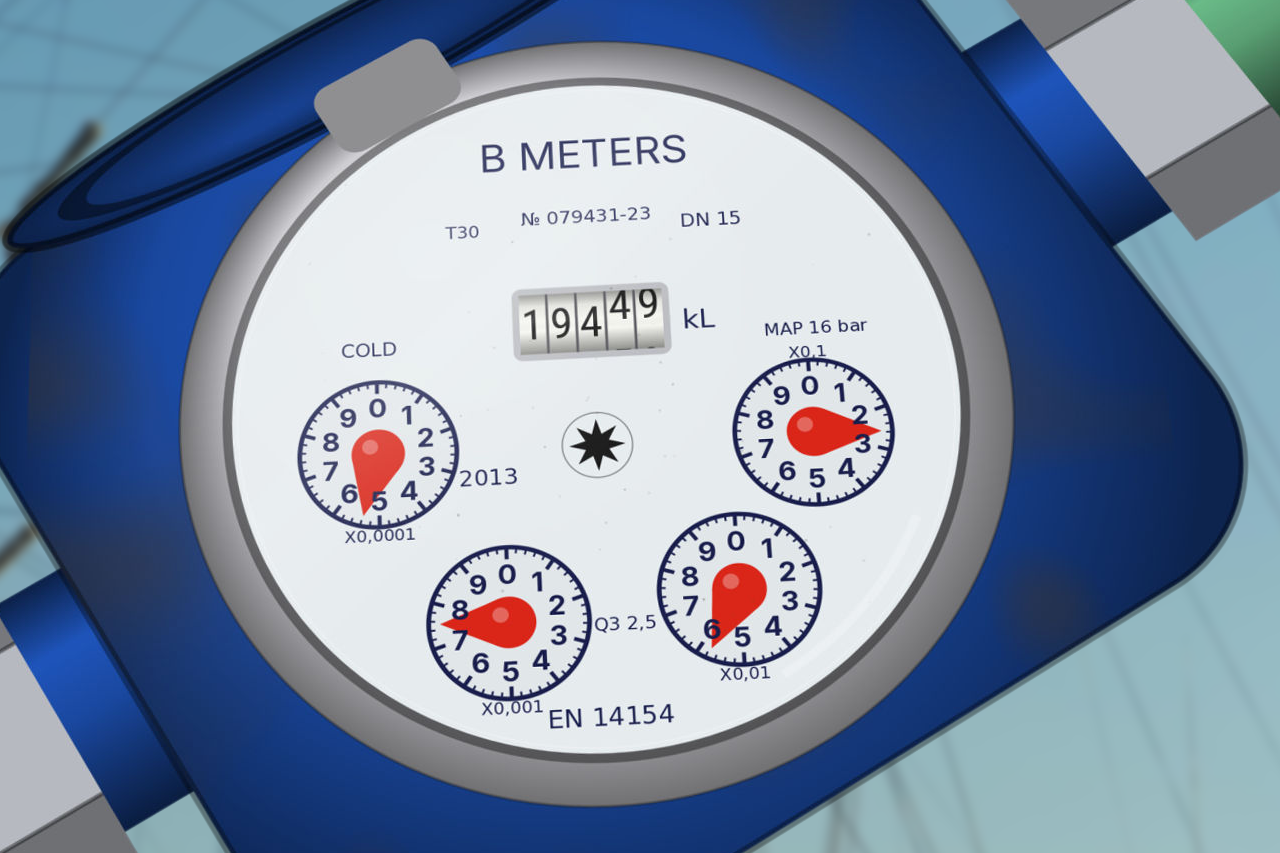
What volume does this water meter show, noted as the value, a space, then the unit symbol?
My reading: 19449.2575 kL
